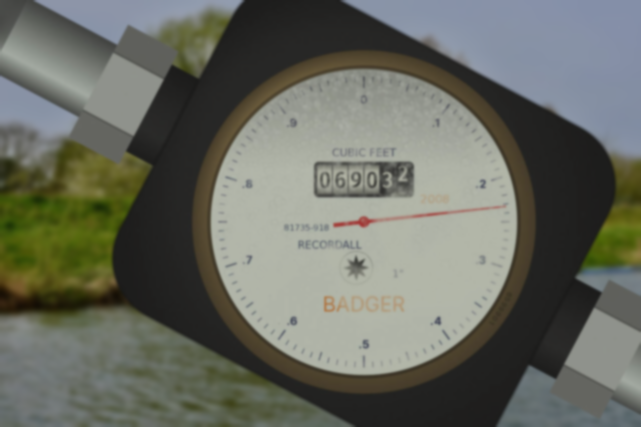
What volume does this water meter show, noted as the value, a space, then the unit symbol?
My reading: 69032.23 ft³
